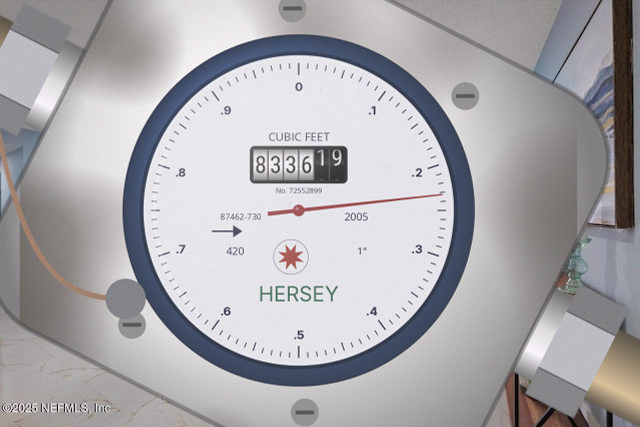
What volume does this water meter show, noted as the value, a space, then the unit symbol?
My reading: 833619.23 ft³
